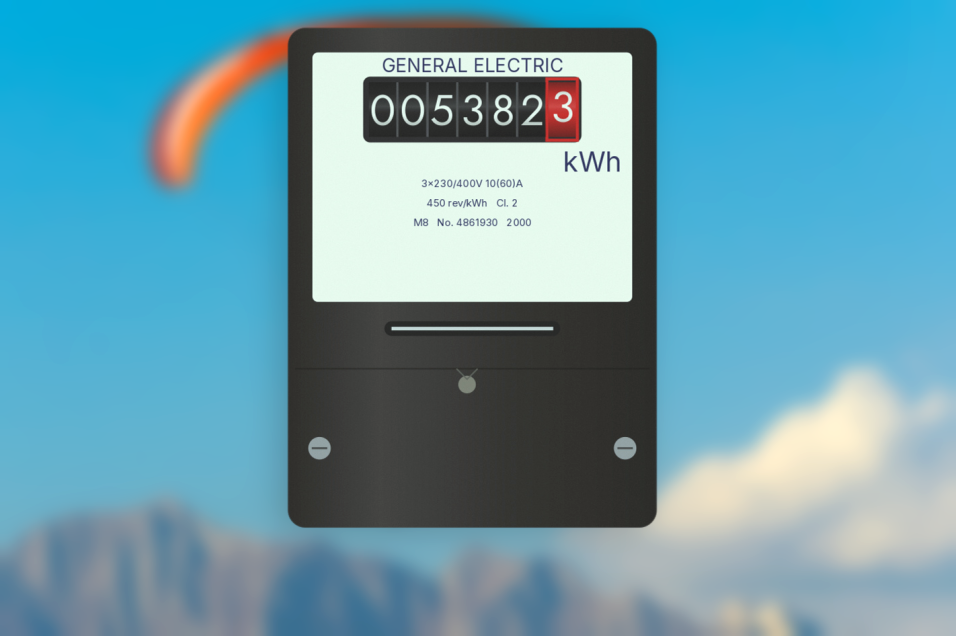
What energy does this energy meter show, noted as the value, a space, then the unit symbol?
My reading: 5382.3 kWh
